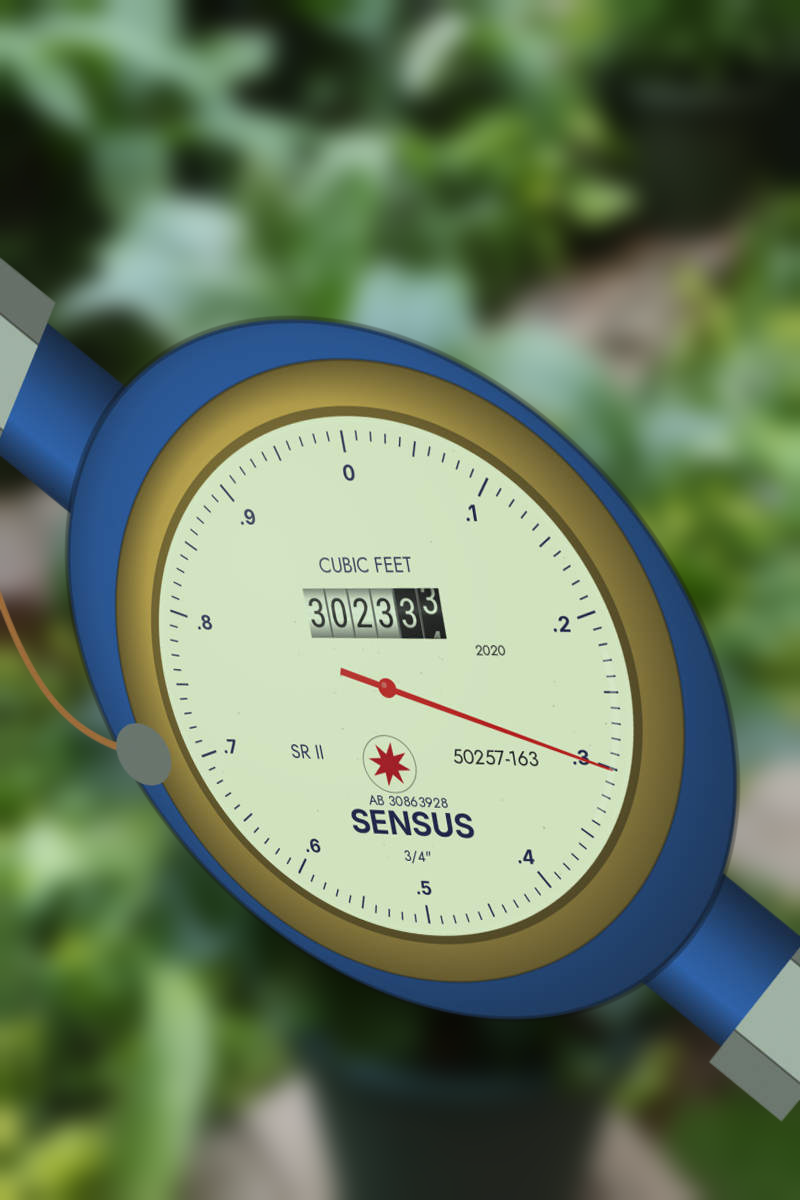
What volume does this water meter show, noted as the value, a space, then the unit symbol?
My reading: 302333.30 ft³
